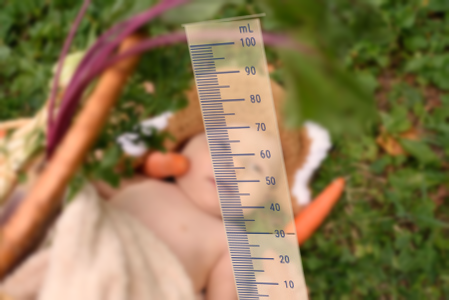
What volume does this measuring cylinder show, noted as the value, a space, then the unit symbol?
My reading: 30 mL
